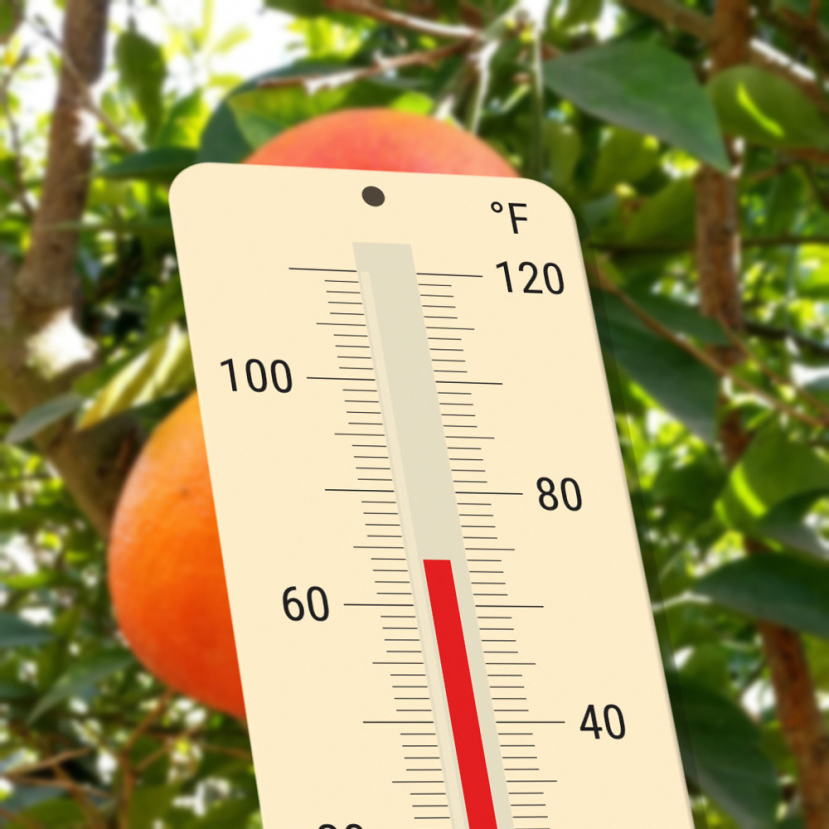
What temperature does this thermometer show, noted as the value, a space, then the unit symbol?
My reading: 68 °F
